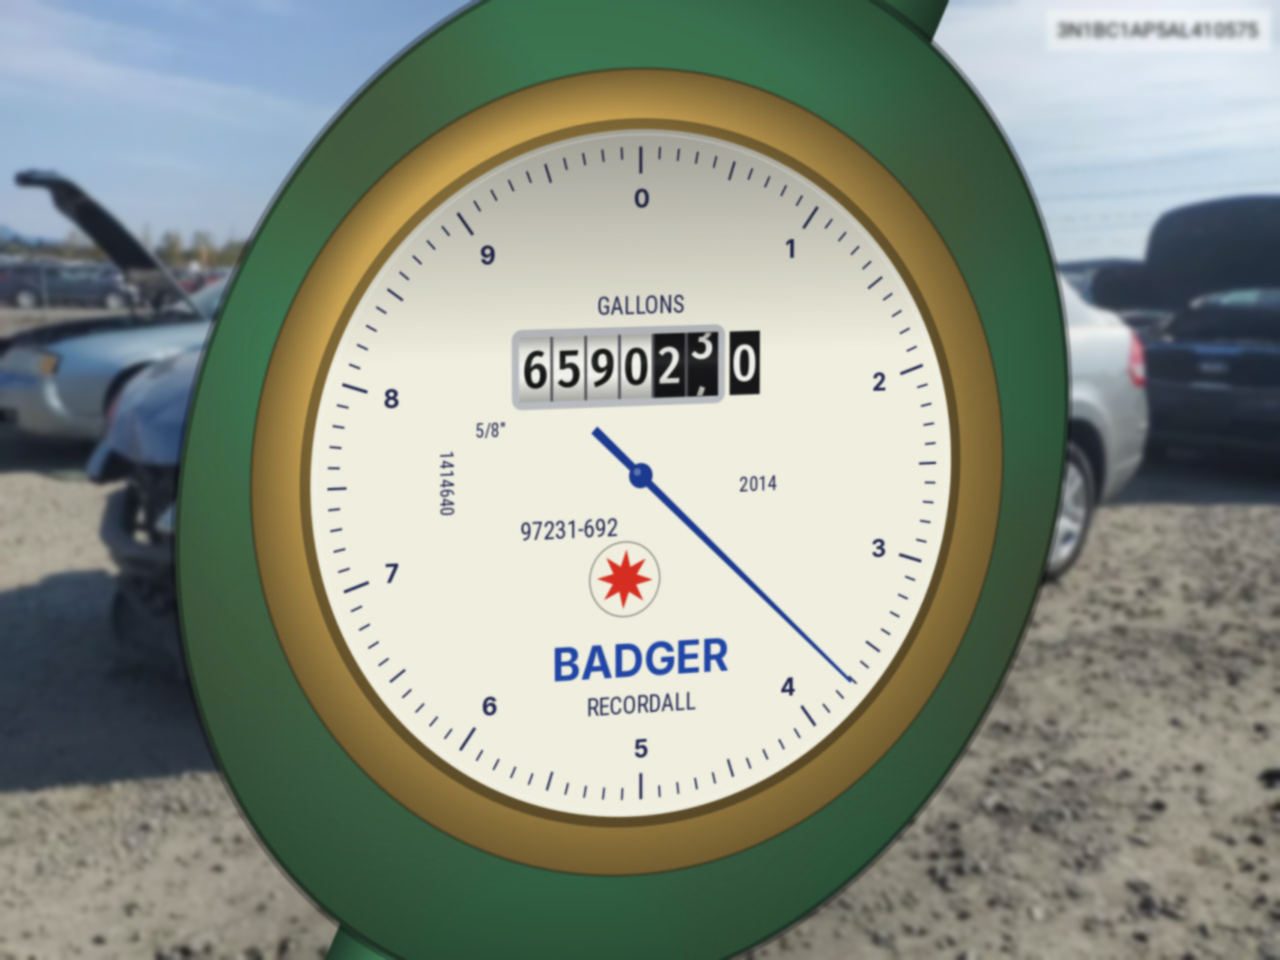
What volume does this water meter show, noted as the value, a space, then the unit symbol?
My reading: 6590233.7 gal
